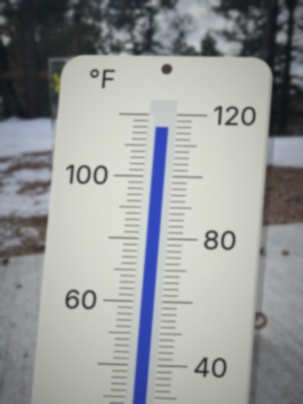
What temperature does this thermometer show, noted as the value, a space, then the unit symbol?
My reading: 116 °F
